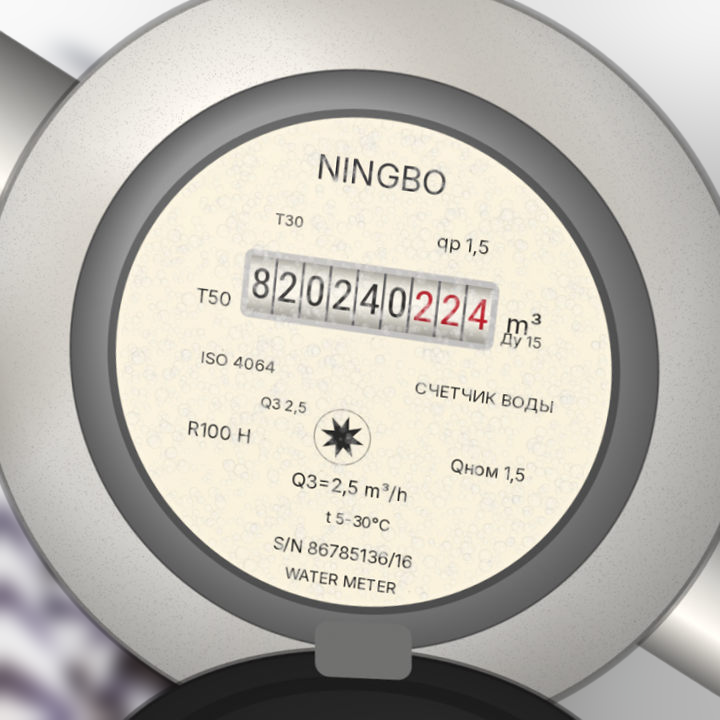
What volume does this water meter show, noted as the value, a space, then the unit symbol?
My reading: 820240.224 m³
